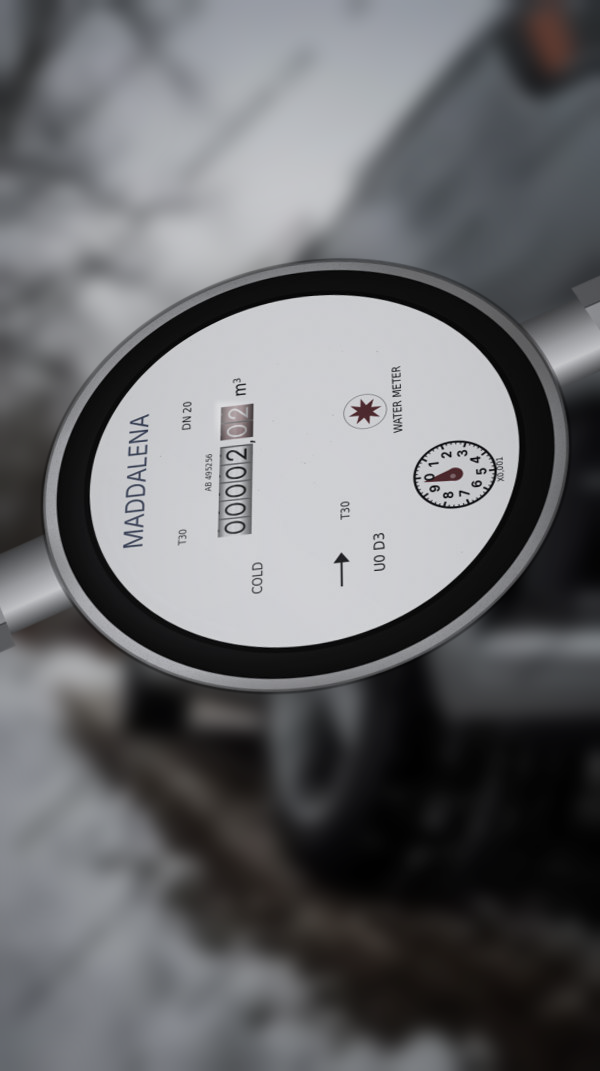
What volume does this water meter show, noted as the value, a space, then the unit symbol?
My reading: 2.019 m³
